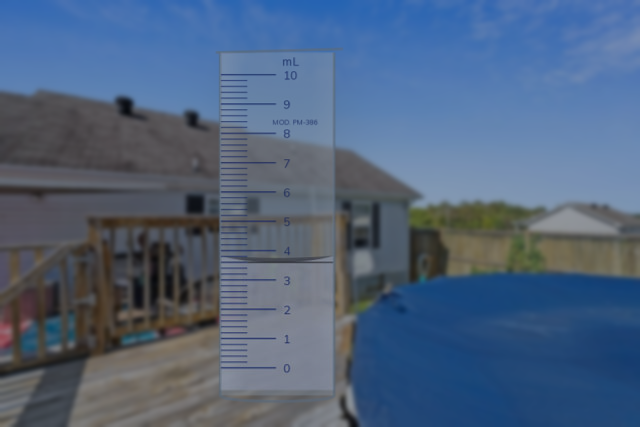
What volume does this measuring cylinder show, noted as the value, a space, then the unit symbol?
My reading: 3.6 mL
